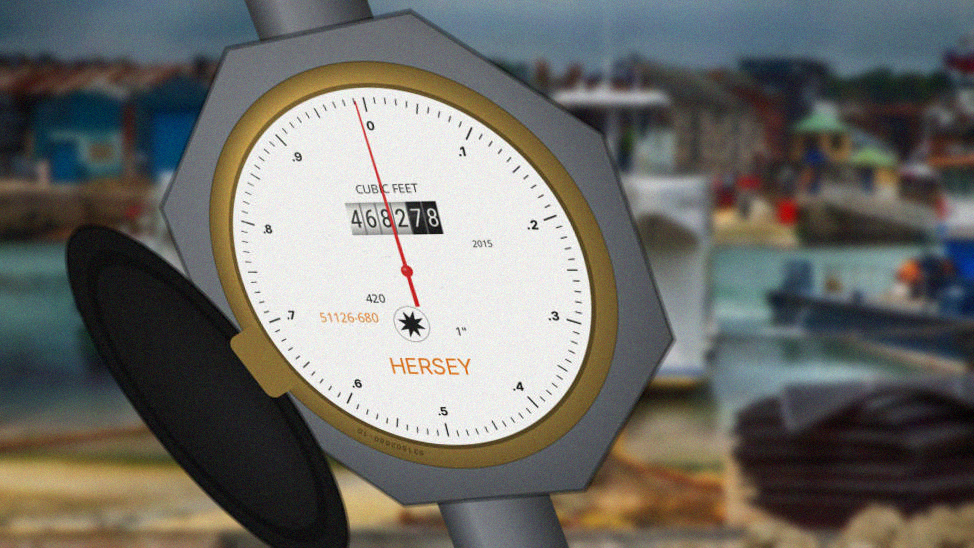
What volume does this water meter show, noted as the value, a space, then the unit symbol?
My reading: 468277.99 ft³
